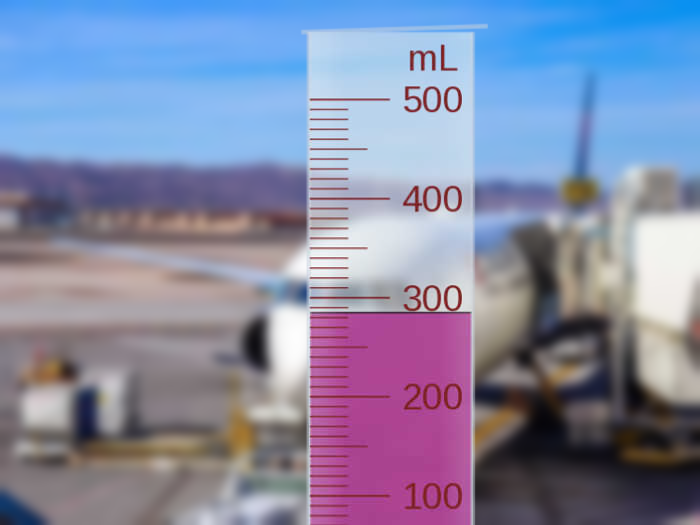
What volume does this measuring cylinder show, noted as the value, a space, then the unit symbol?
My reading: 285 mL
